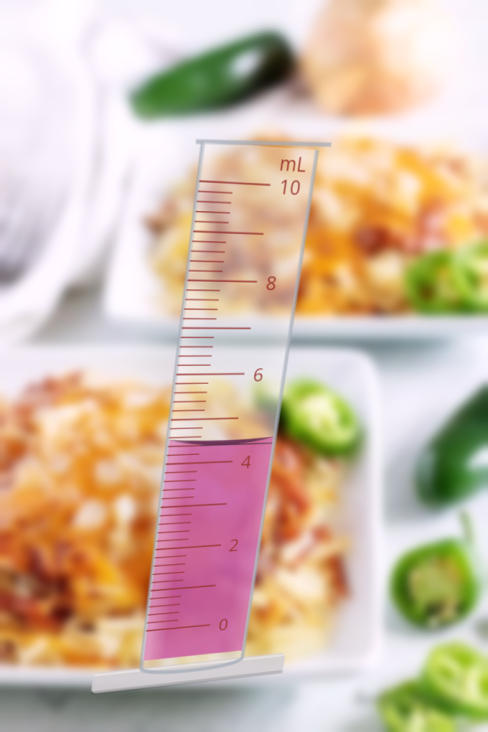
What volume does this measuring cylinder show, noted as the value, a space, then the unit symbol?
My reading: 4.4 mL
